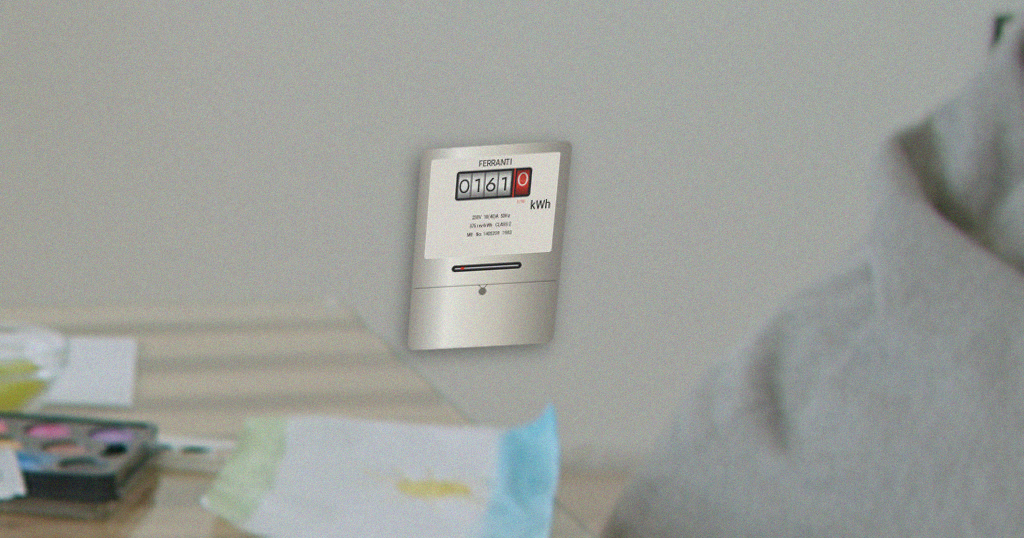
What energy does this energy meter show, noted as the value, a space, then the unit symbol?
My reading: 161.0 kWh
